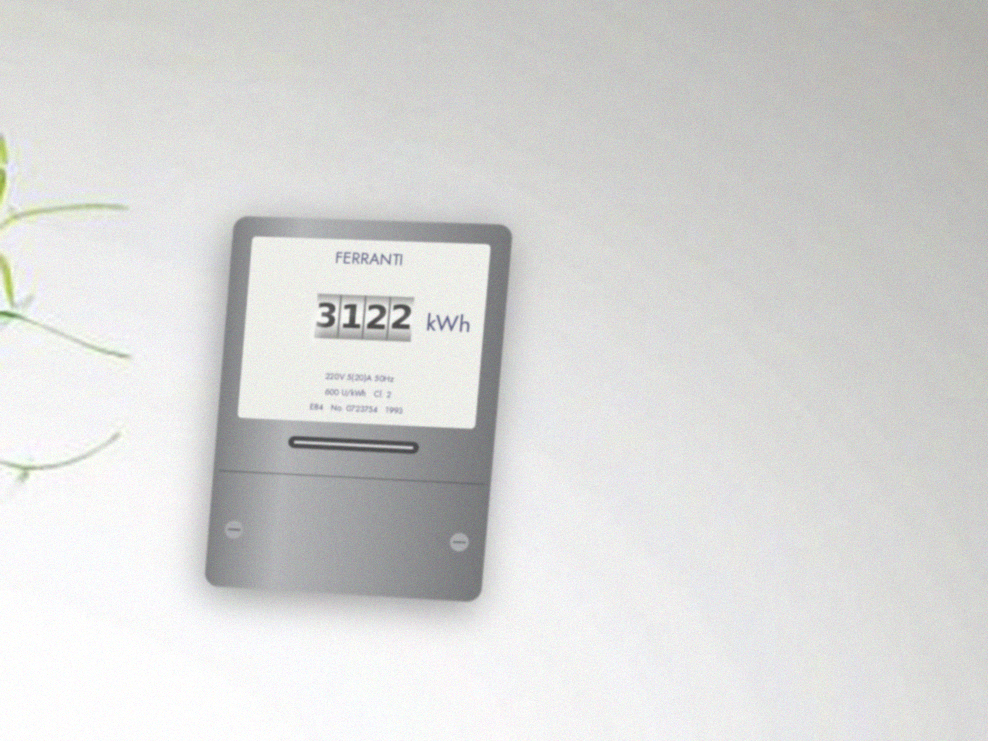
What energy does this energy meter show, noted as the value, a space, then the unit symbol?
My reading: 3122 kWh
